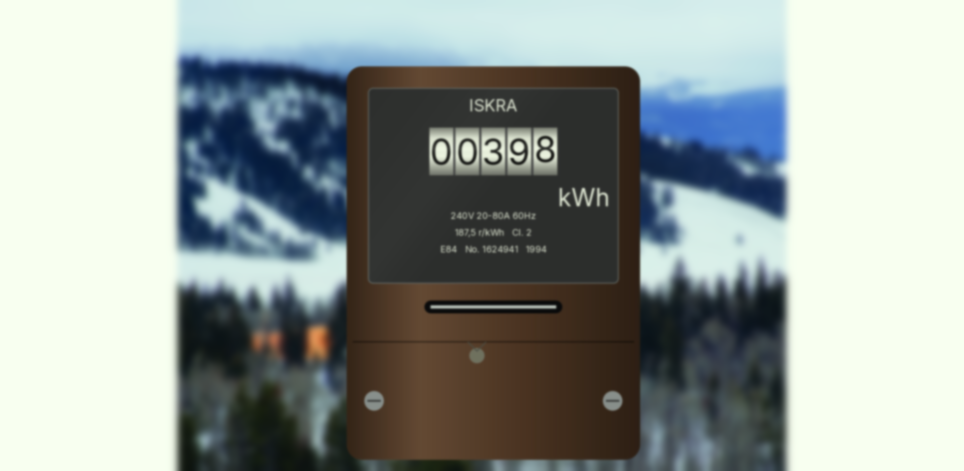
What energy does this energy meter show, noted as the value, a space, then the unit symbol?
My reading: 398 kWh
